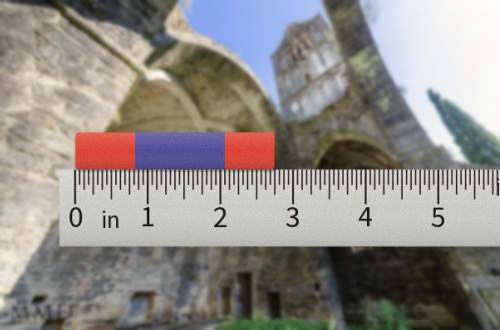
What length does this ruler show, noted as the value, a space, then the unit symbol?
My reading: 2.75 in
